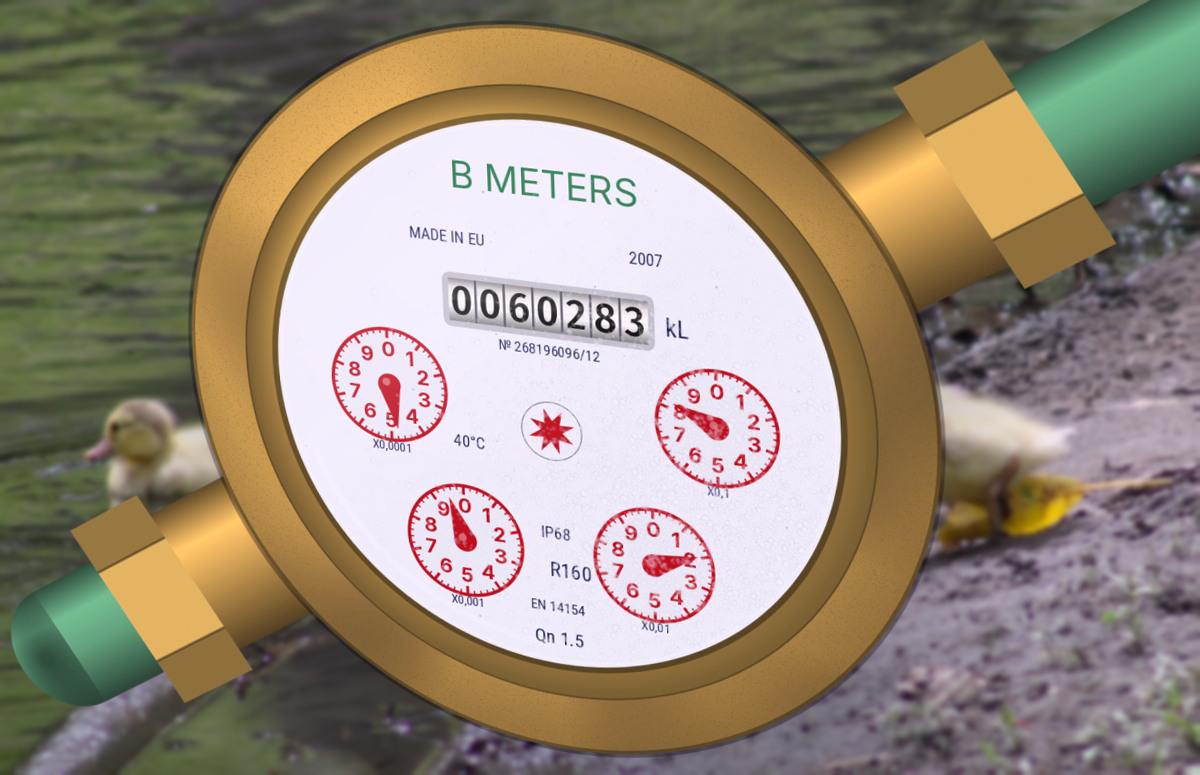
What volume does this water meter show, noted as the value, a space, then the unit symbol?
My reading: 60283.8194 kL
